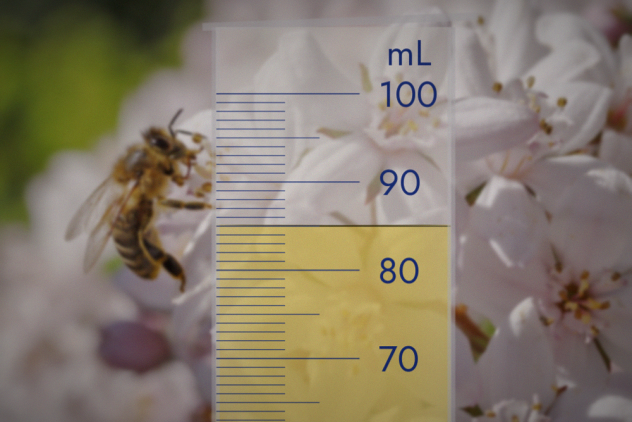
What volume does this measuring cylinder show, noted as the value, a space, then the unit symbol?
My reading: 85 mL
